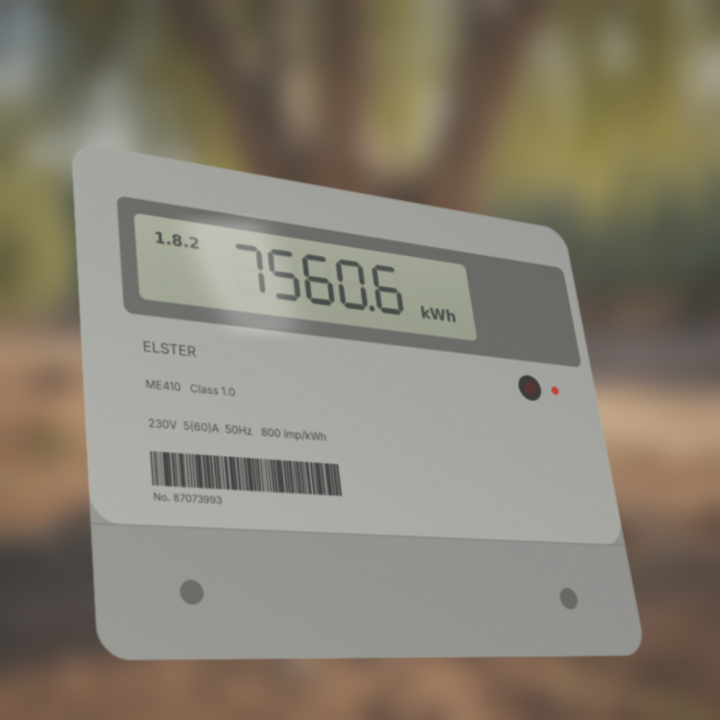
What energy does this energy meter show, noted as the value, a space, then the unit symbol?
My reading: 7560.6 kWh
